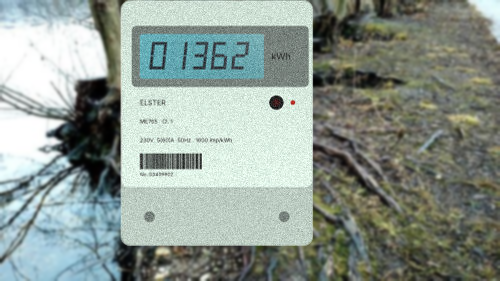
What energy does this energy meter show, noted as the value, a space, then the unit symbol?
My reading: 1362 kWh
